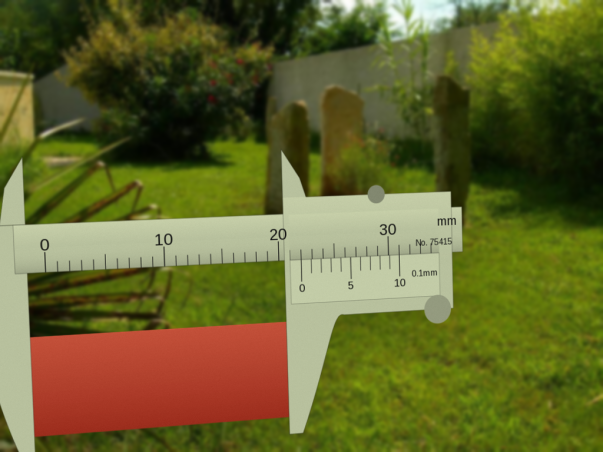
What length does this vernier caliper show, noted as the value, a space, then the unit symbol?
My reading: 22.0 mm
